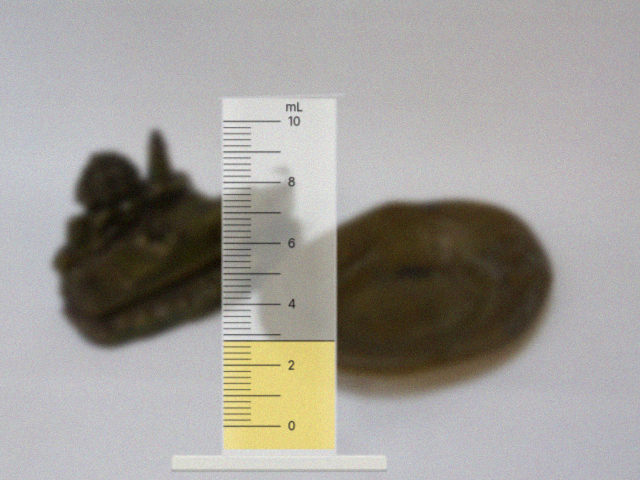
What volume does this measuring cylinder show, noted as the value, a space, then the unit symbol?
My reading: 2.8 mL
